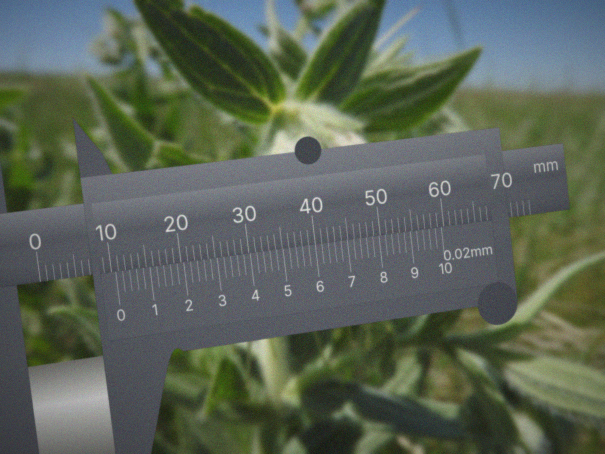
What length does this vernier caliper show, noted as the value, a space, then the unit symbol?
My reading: 10.6 mm
